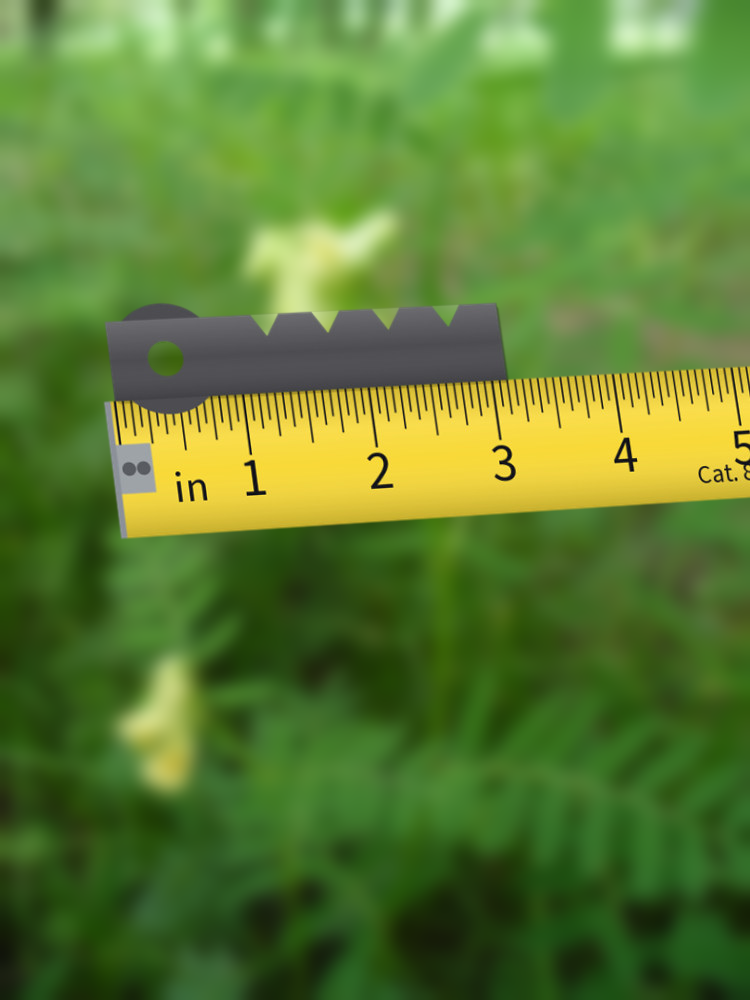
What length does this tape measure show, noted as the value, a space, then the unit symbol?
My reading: 3.125 in
